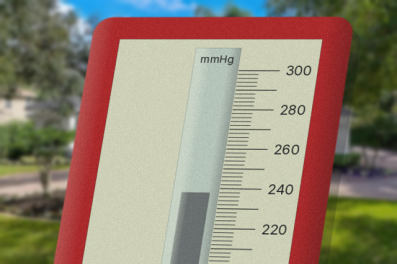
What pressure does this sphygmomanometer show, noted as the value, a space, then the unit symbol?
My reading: 238 mmHg
